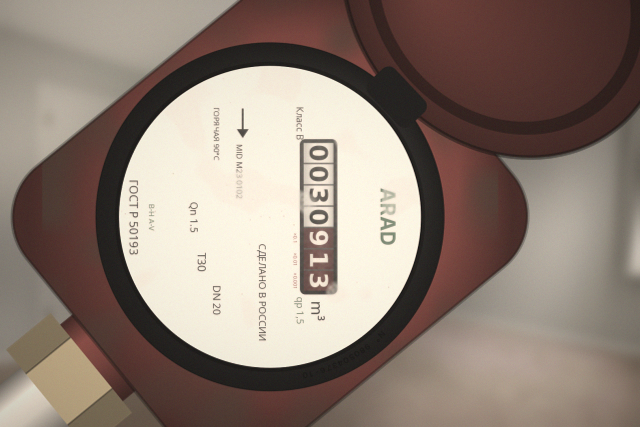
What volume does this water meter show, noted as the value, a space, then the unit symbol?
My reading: 30.913 m³
